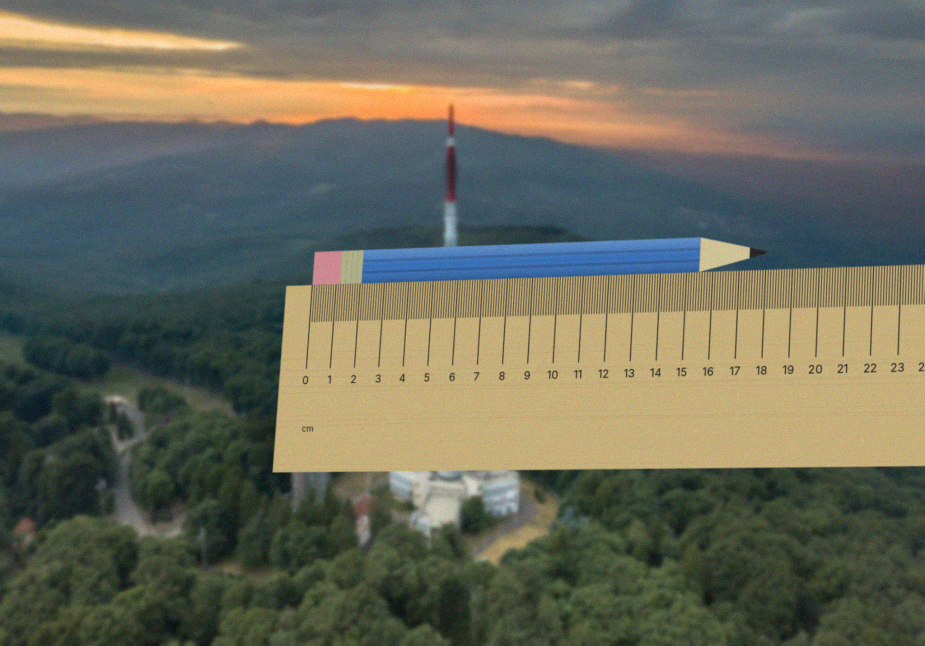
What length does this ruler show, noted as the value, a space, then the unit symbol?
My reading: 18 cm
